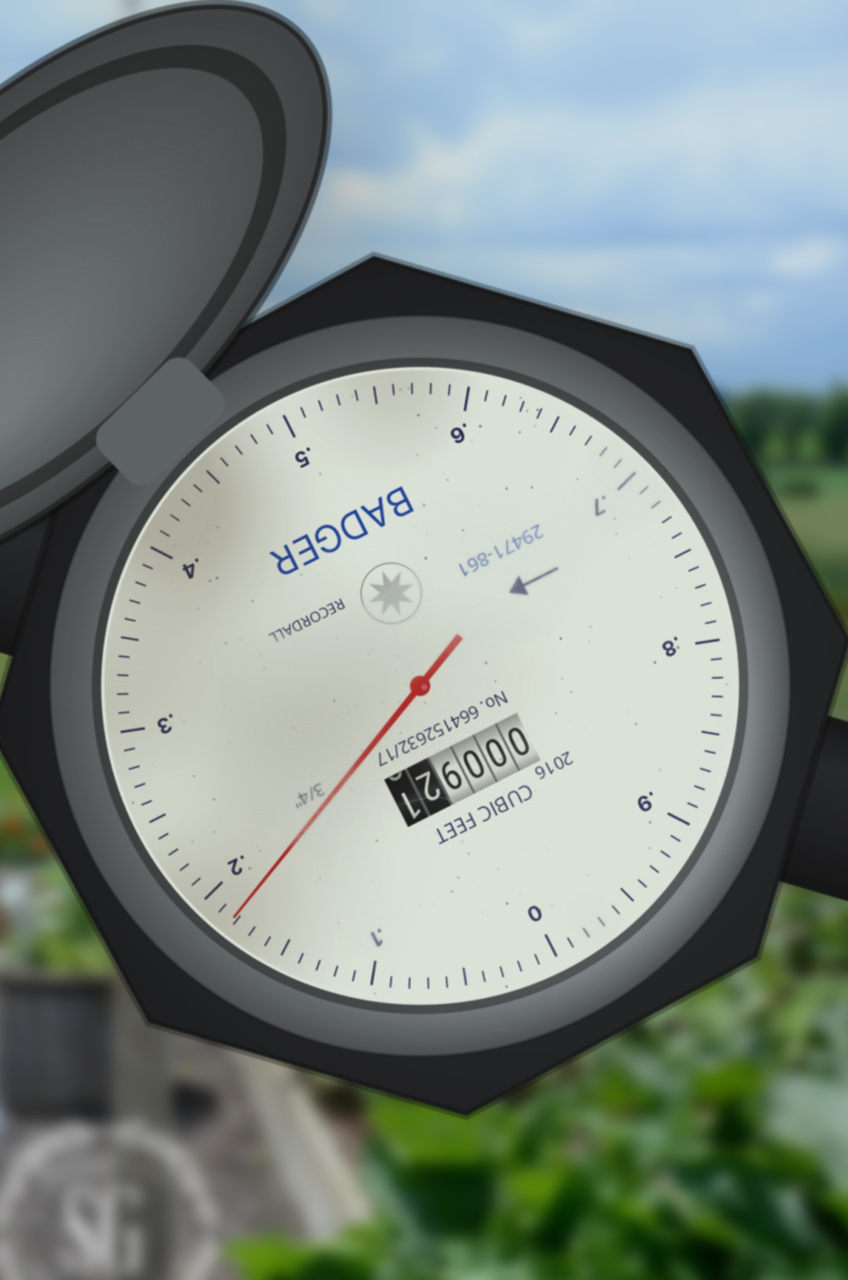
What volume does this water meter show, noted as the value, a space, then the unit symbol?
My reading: 921.18 ft³
